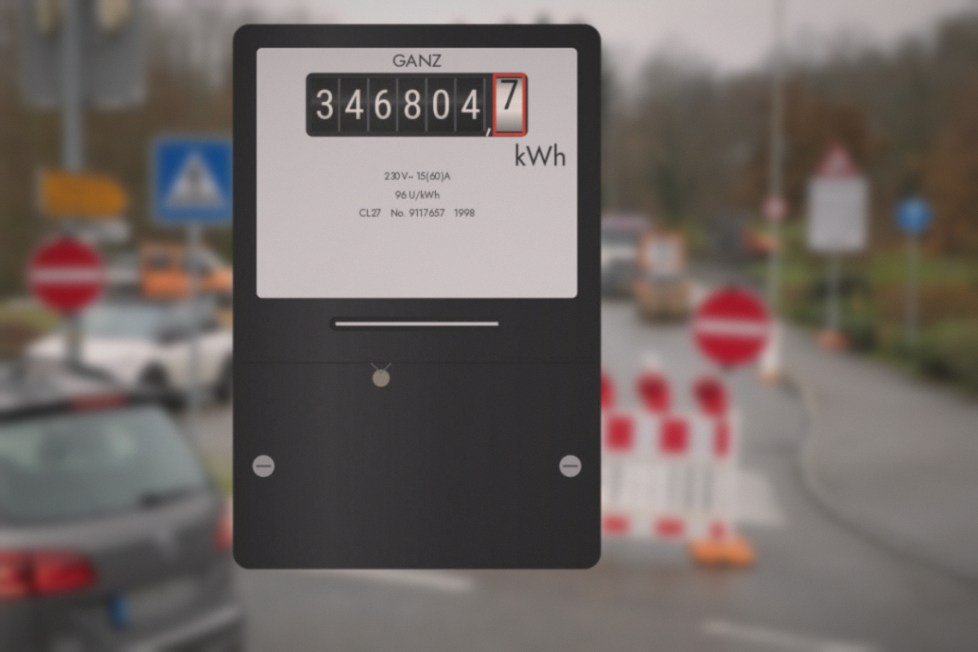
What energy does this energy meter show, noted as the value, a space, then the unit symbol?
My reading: 346804.7 kWh
